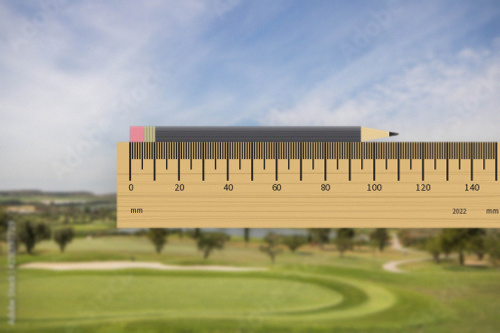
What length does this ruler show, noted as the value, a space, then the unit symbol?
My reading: 110 mm
